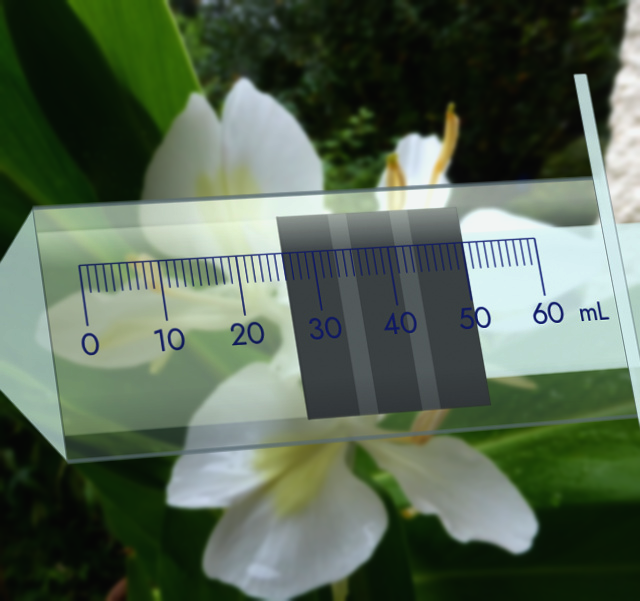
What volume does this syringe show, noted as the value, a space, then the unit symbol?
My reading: 26 mL
